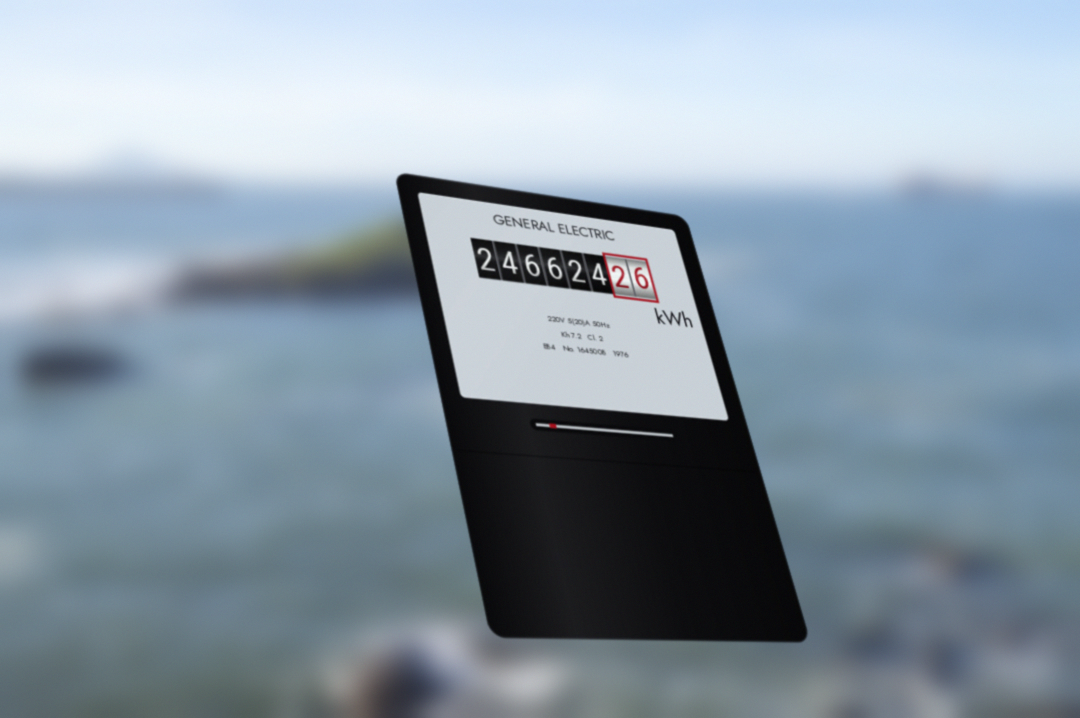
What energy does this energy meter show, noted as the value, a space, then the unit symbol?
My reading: 246624.26 kWh
